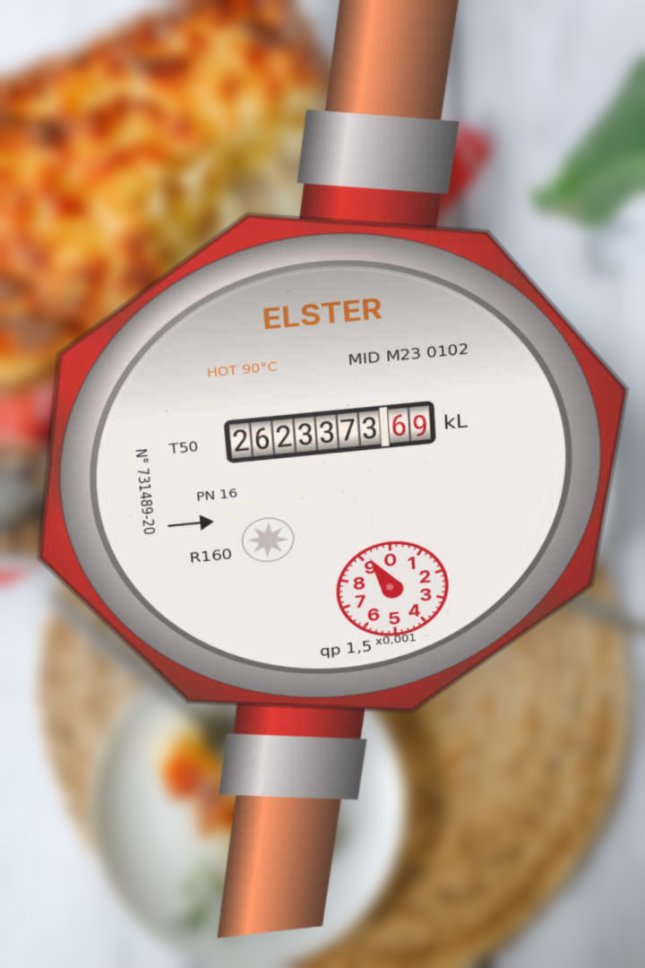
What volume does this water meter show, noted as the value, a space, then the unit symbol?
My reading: 2623373.689 kL
